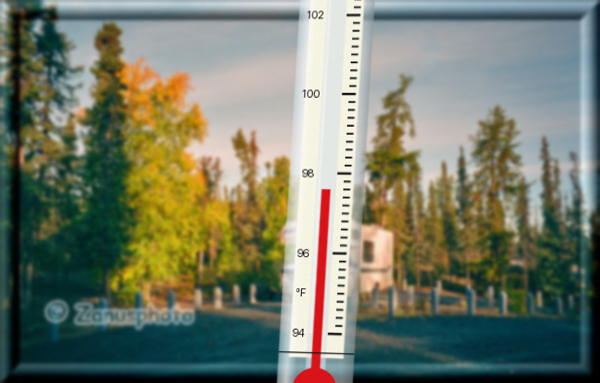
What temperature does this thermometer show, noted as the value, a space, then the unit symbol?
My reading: 97.6 °F
